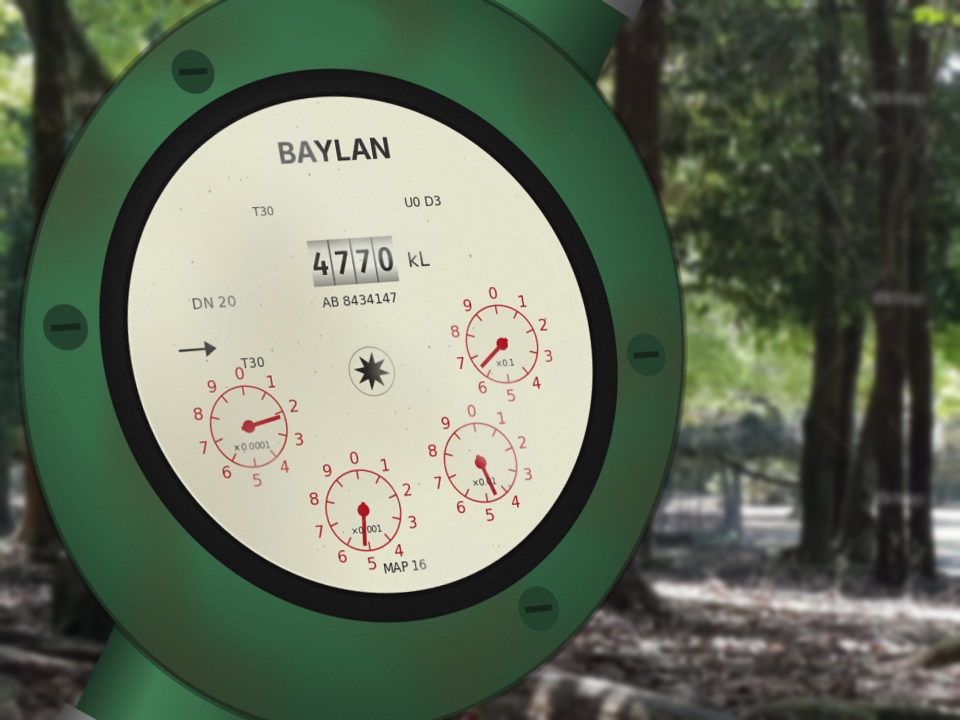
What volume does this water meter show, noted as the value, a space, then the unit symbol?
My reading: 4770.6452 kL
